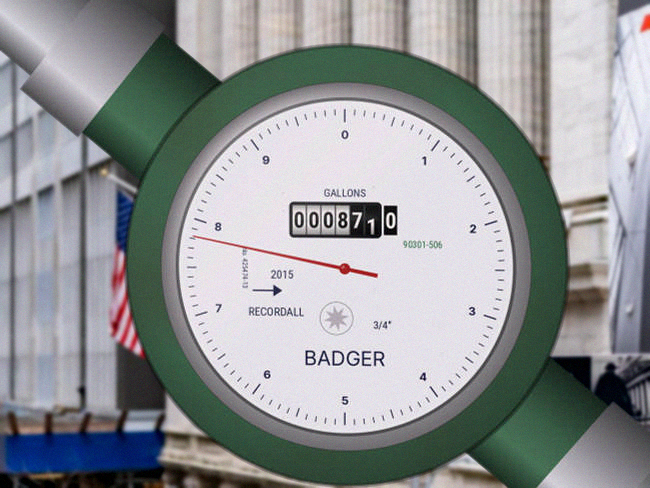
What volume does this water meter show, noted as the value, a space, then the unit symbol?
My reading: 8707.8 gal
